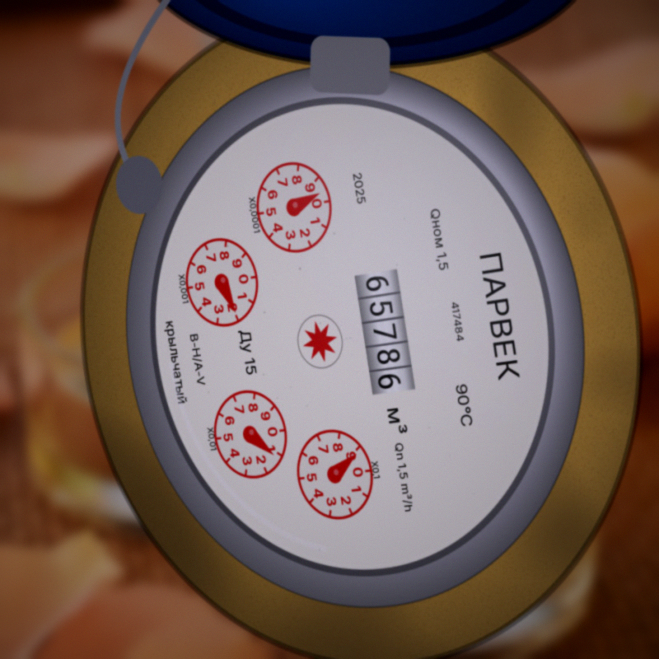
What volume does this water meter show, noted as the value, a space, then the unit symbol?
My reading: 65785.9119 m³
